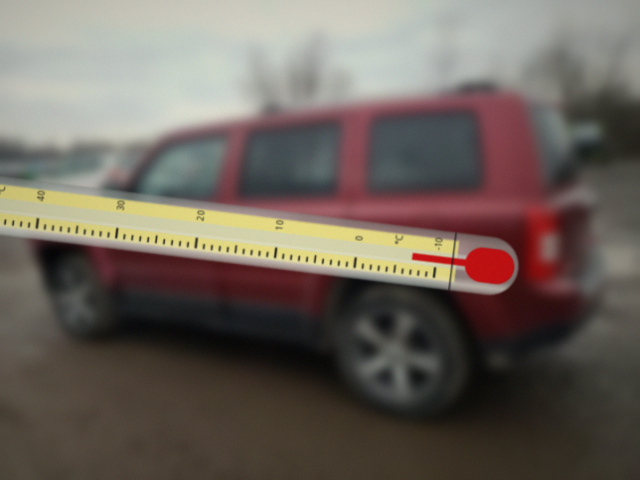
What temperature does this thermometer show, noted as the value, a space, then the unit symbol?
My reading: -7 °C
